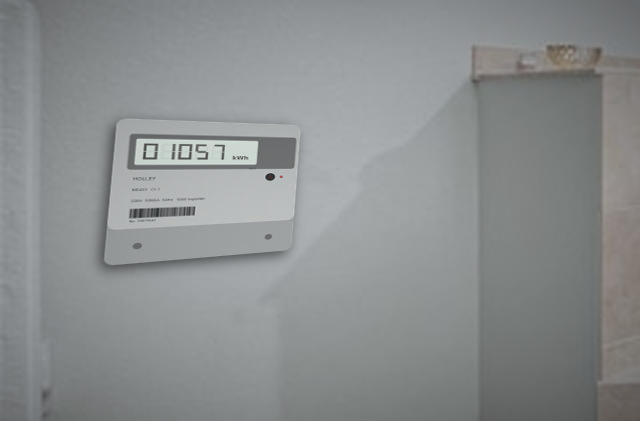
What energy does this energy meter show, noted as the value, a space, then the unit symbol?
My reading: 1057 kWh
